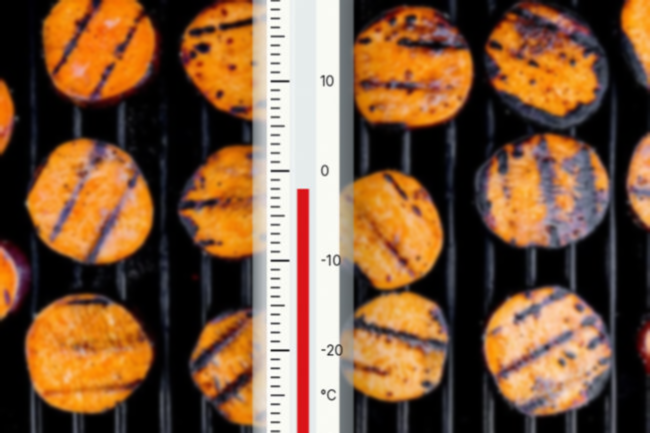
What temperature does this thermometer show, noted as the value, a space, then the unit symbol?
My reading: -2 °C
